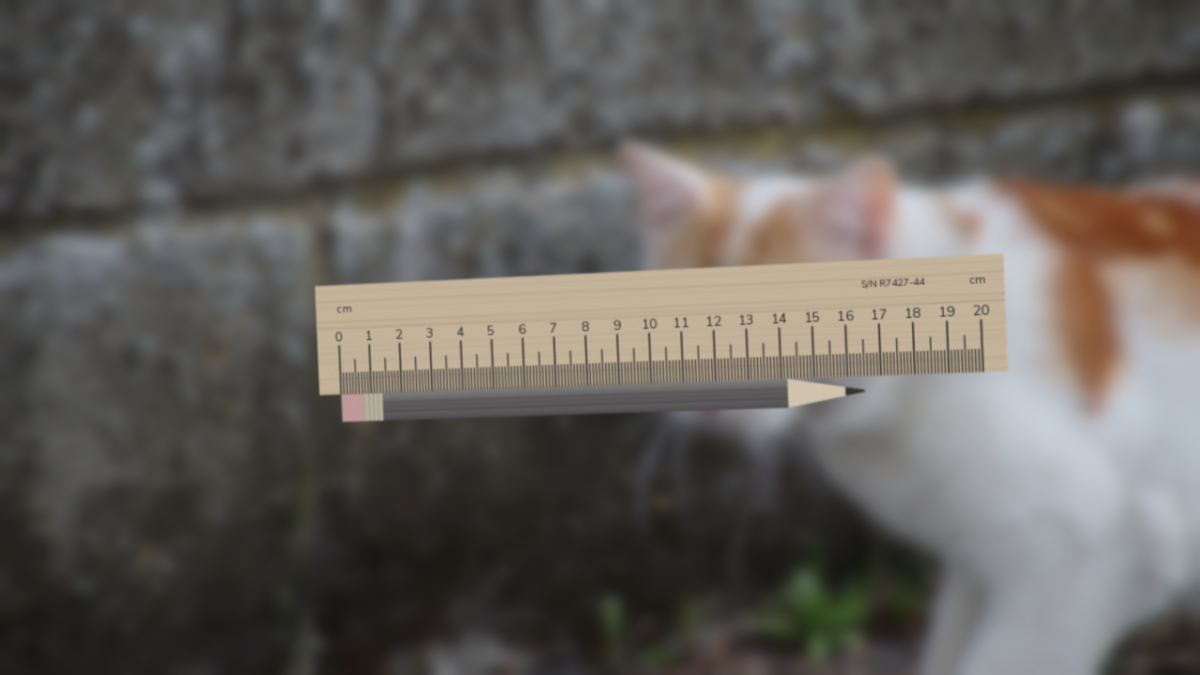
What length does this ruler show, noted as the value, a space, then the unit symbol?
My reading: 16.5 cm
